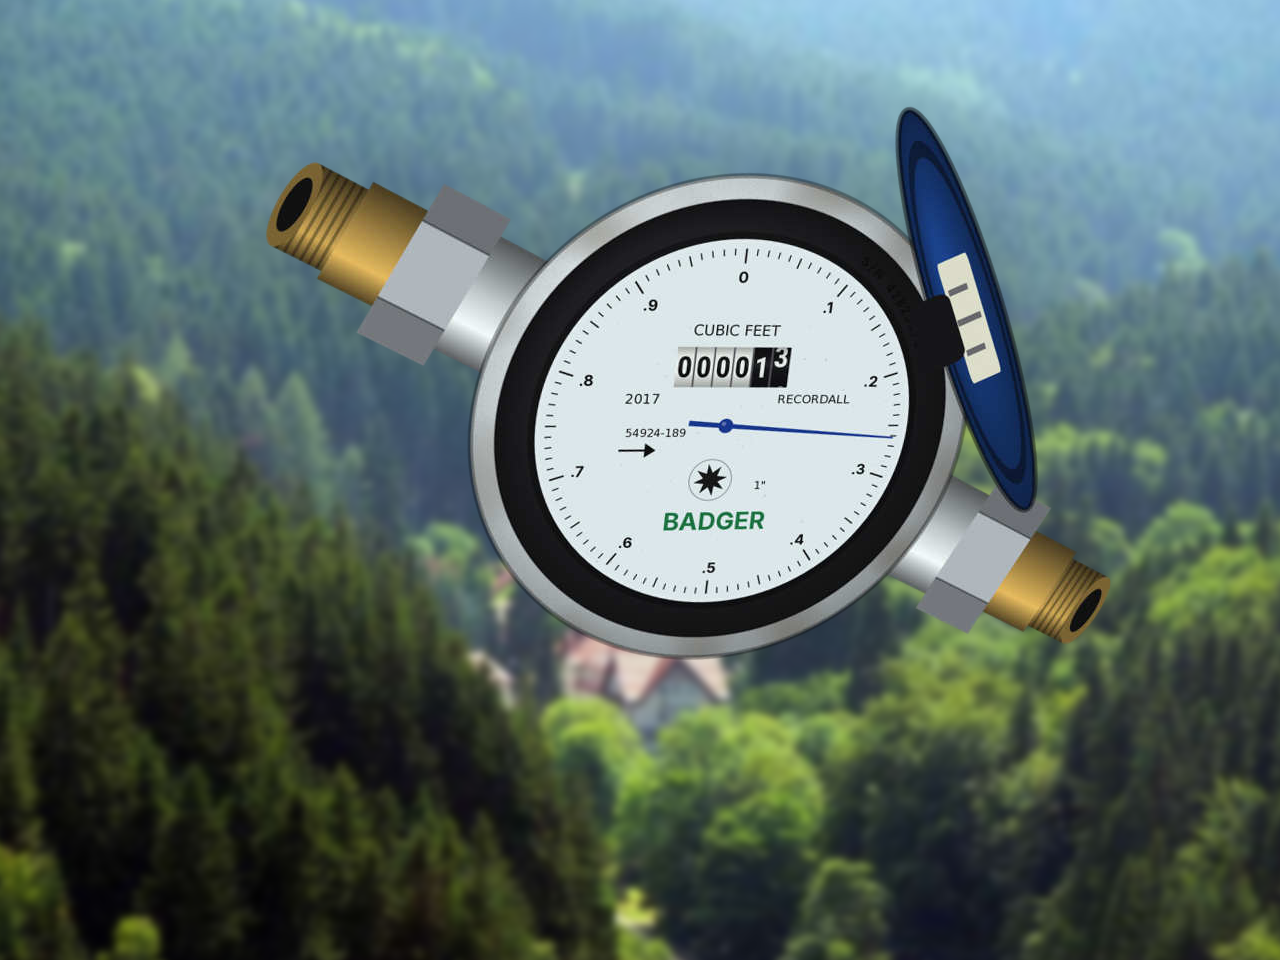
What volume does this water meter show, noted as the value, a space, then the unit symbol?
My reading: 13.26 ft³
